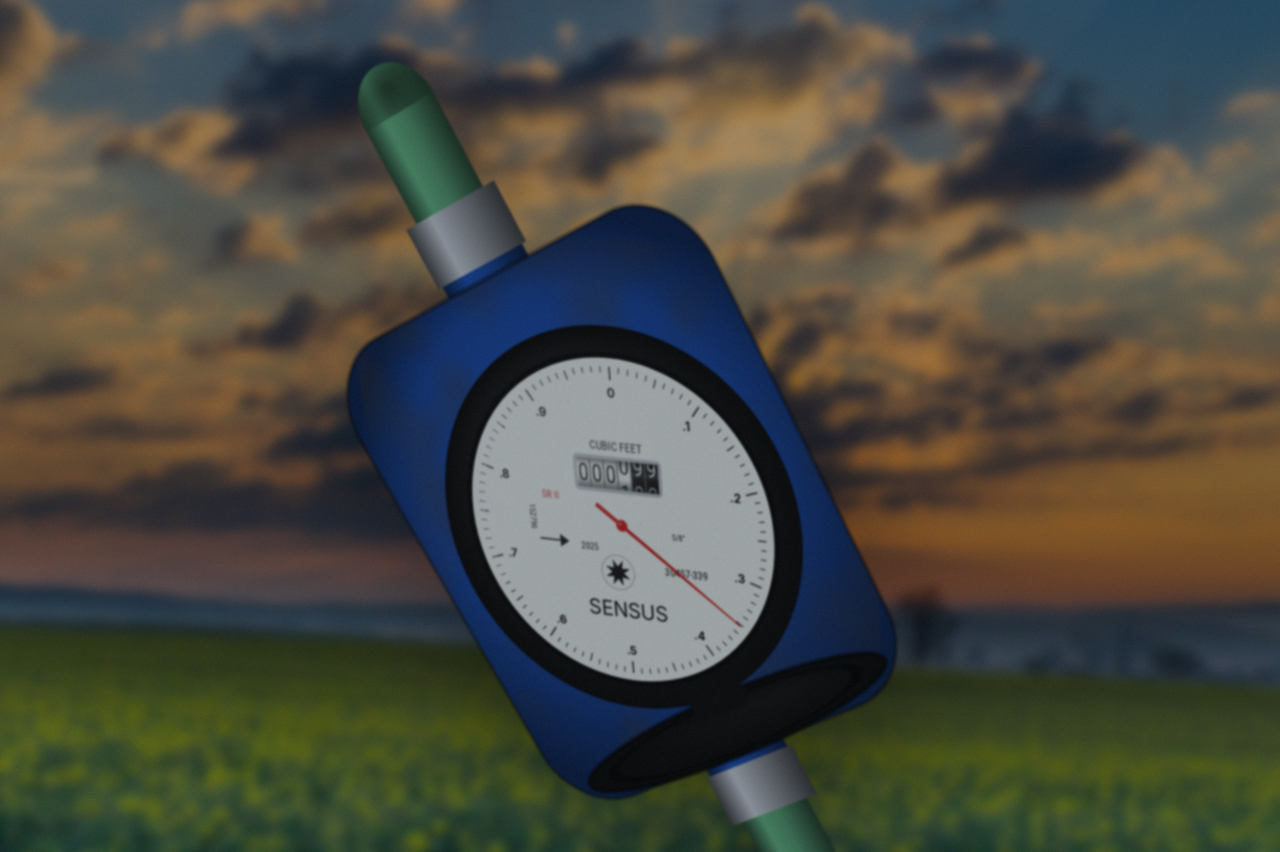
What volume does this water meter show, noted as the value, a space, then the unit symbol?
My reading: 99.35 ft³
